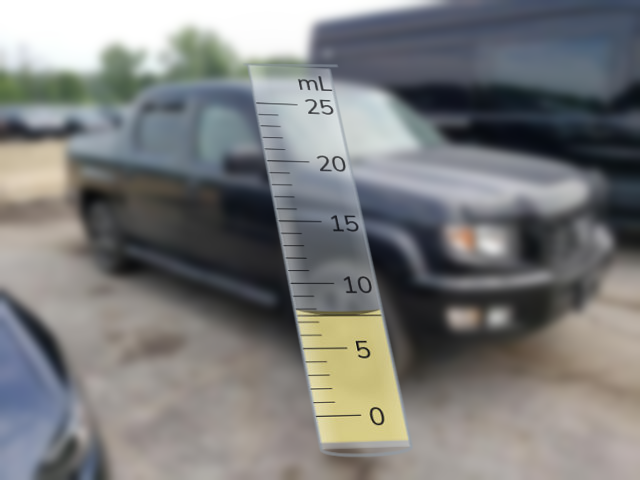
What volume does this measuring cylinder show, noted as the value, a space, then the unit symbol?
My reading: 7.5 mL
